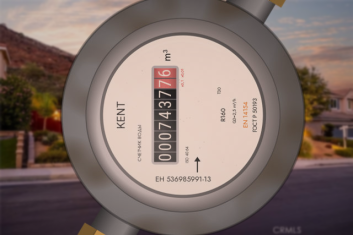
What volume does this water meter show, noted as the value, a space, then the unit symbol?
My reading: 7437.76 m³
